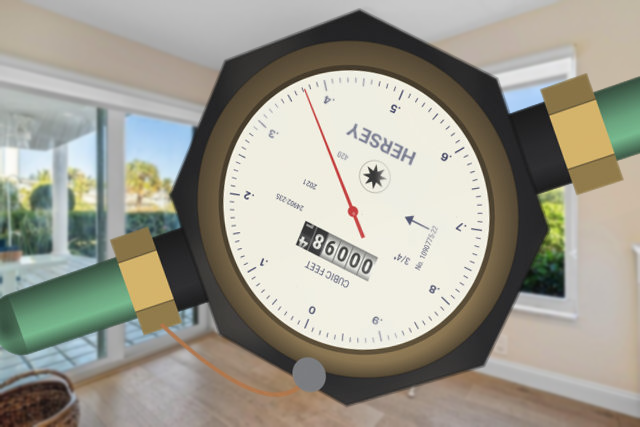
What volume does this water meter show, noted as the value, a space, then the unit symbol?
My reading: 984.37 ft³
